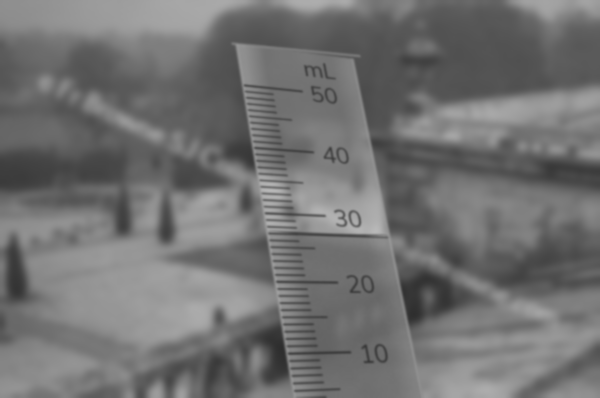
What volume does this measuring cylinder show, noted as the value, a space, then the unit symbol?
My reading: 27 mL
